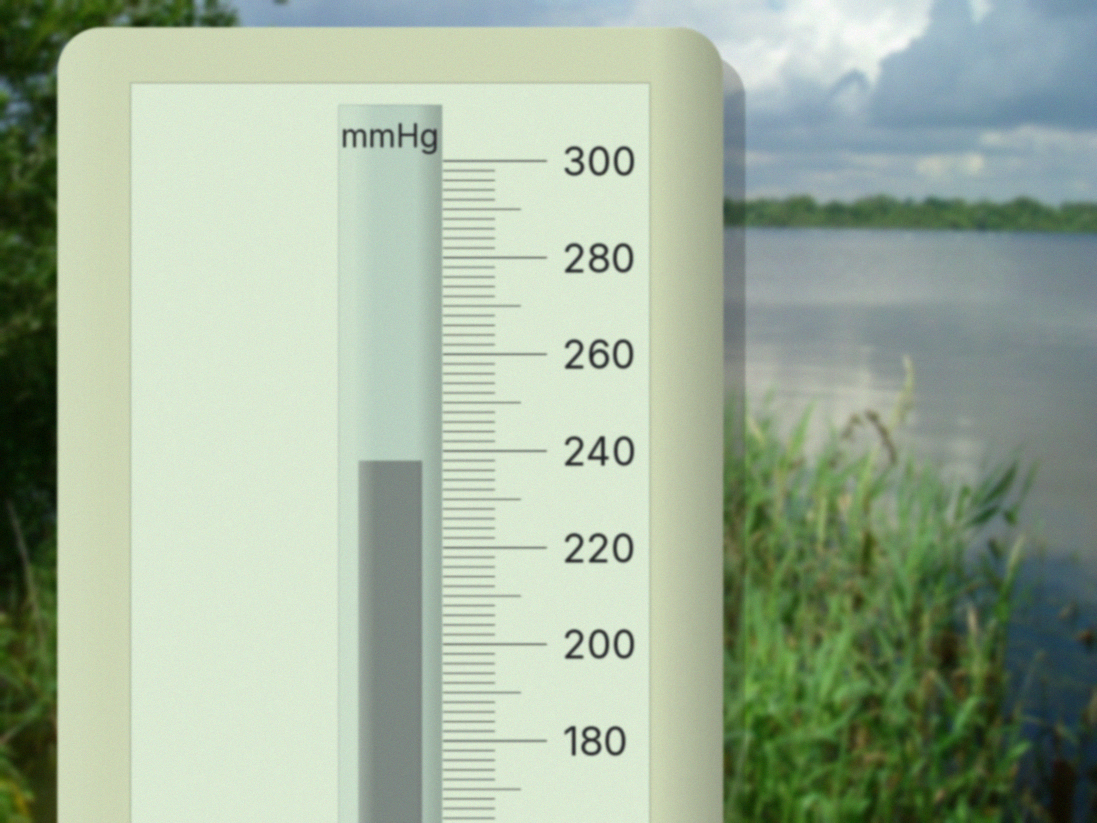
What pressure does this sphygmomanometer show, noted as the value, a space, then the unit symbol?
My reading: 238 mmHg
